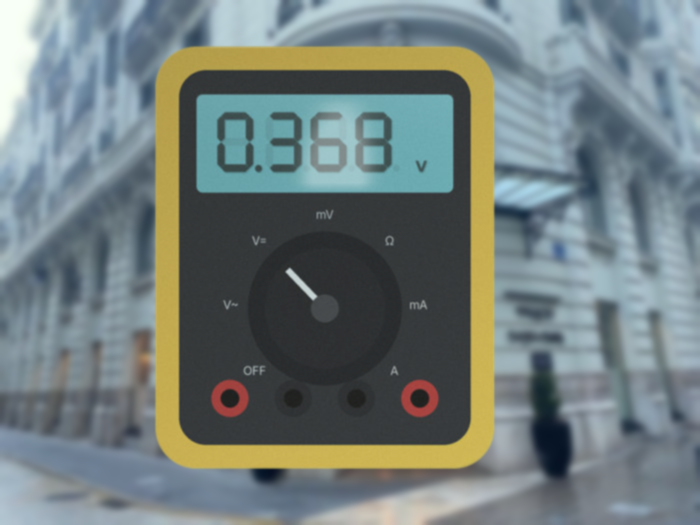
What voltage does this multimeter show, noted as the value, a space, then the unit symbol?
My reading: 0.368 V
